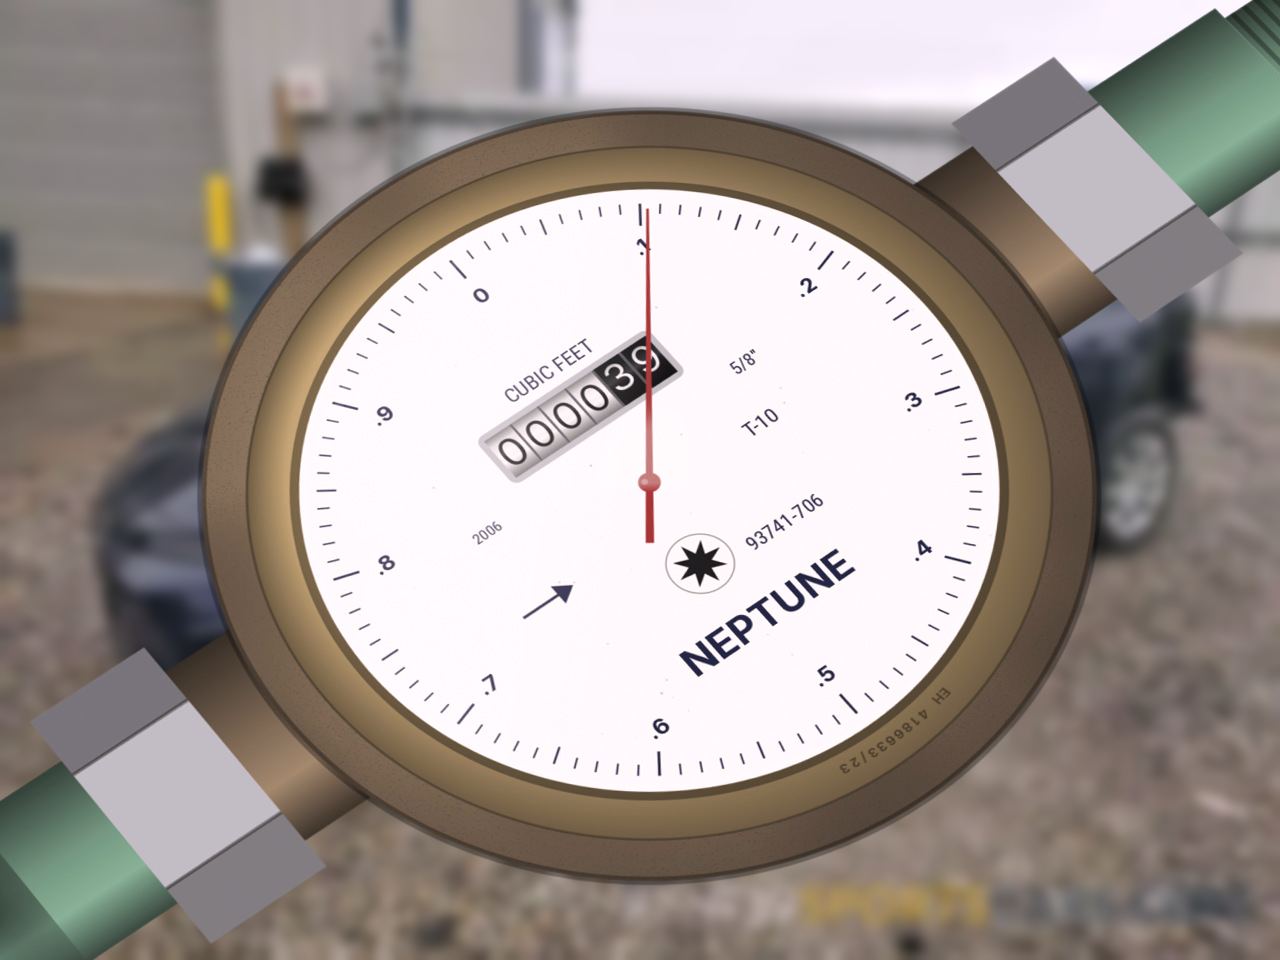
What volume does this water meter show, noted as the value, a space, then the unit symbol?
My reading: 39.10 ft³
